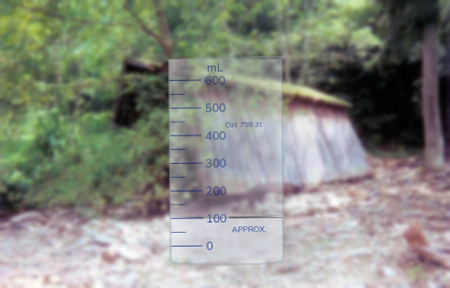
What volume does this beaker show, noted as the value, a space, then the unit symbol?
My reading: 100 mL
